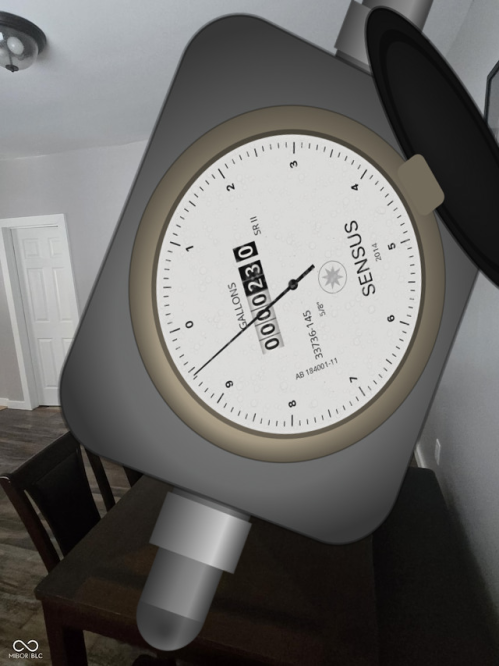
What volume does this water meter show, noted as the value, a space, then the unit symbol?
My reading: 229.4 gal
